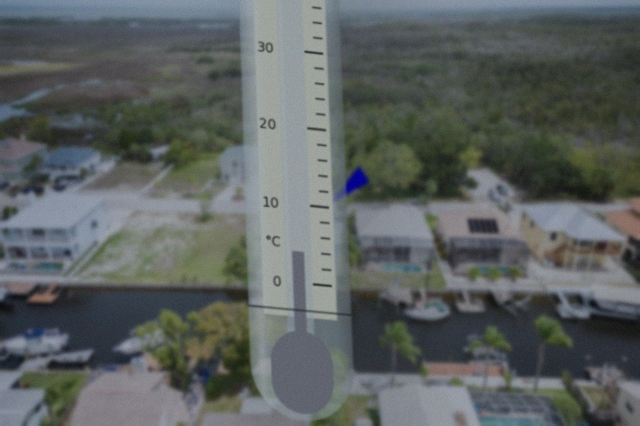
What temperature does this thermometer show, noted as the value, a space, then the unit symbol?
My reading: 4 °C
